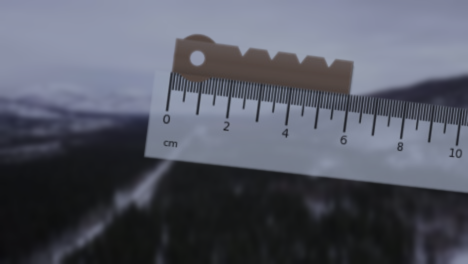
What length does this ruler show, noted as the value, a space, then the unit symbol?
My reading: 6 cm
